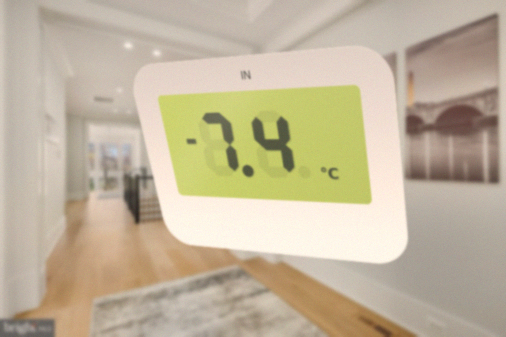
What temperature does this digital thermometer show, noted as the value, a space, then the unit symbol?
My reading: -7.4 °C
